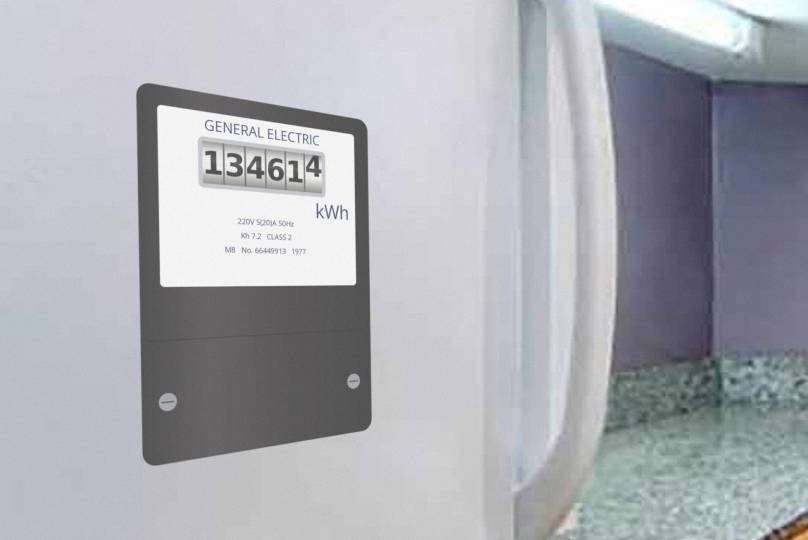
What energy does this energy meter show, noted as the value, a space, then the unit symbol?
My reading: 134614 kWh
